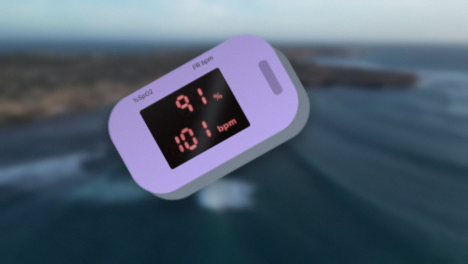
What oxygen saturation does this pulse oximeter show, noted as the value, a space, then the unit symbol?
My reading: 91 %
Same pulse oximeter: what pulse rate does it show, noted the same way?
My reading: 101 bpm
